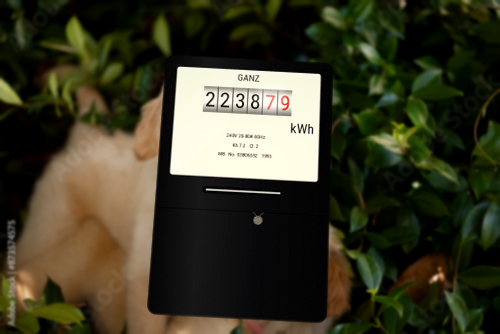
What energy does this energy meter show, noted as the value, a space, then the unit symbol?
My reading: 2238.79 kWh
